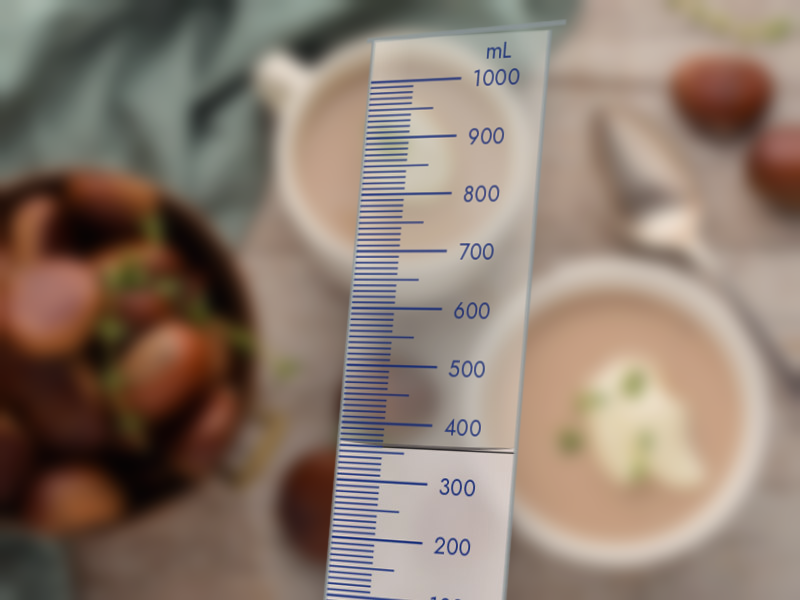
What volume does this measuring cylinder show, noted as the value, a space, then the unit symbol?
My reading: 360 mL
